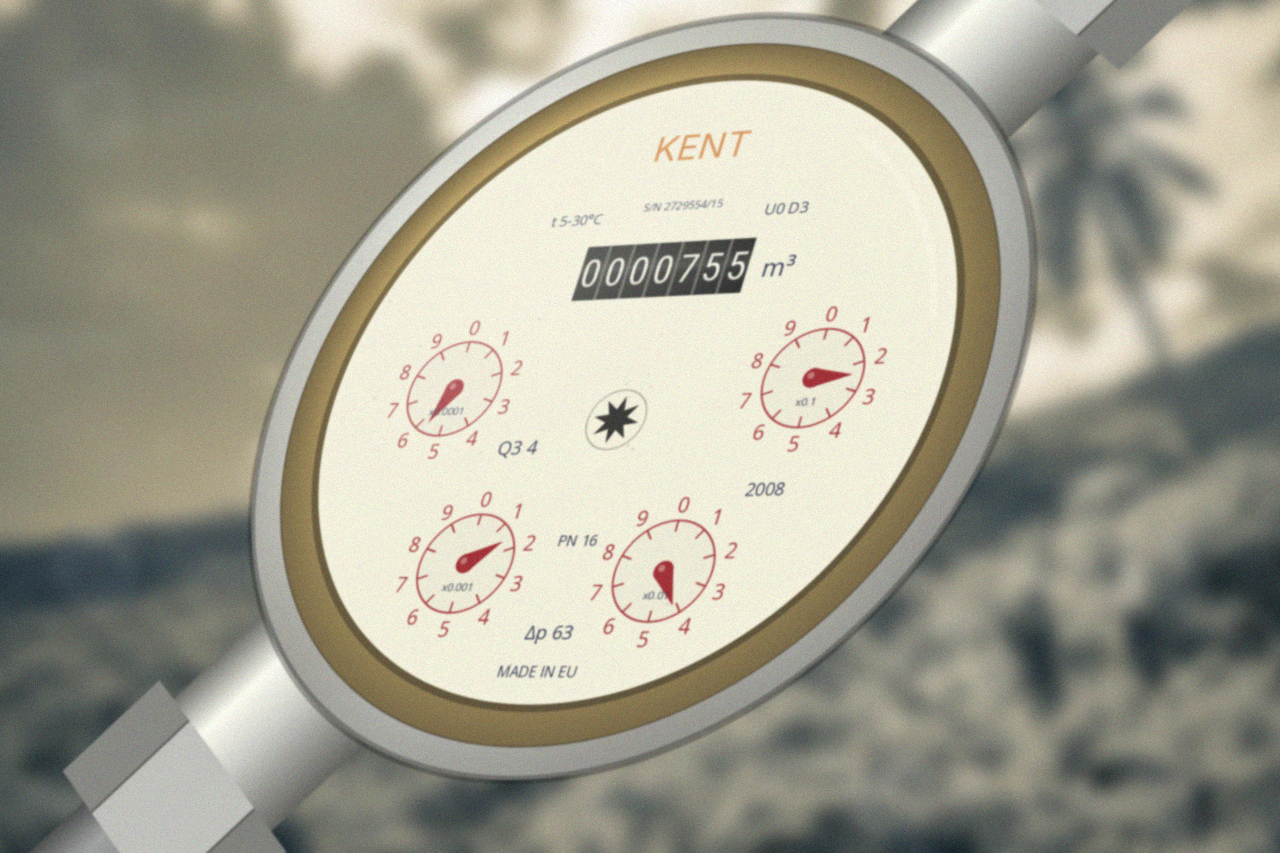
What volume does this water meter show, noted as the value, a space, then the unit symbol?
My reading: 755.2415 m³
